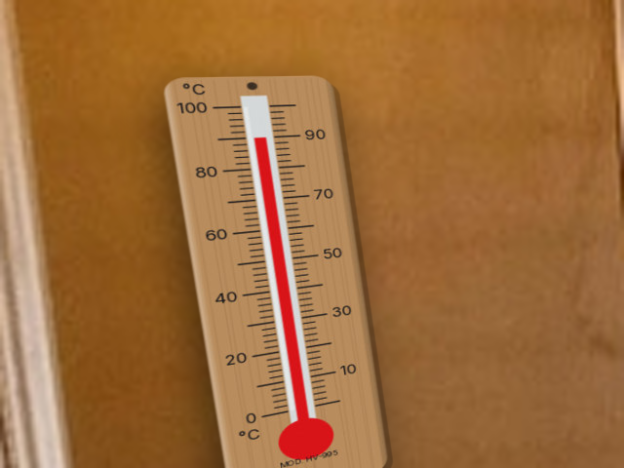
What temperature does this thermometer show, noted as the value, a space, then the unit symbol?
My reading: 90 °C
